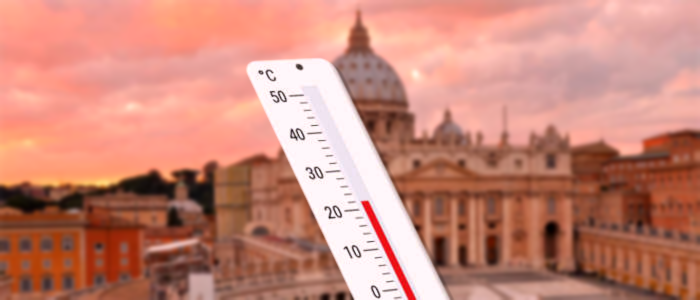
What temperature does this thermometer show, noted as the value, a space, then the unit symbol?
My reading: 22 °C
